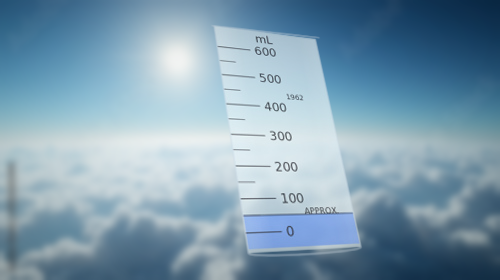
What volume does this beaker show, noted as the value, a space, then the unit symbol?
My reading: 50 mL
